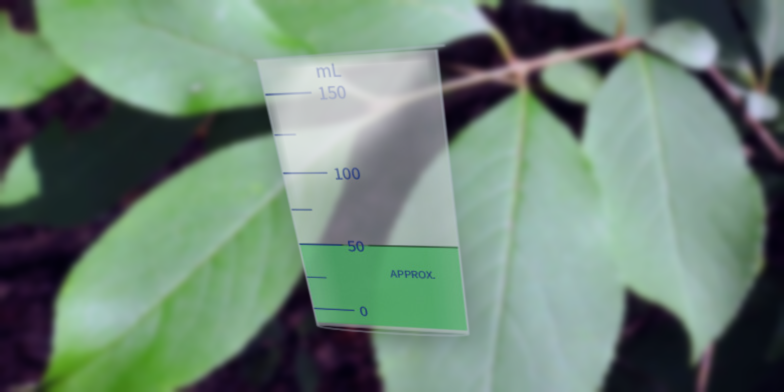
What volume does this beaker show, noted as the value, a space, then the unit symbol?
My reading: 50 mL
